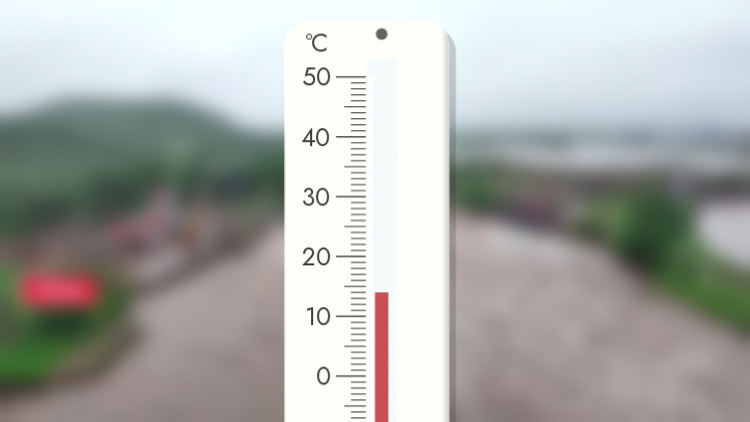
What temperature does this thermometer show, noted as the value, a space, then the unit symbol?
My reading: 14 °C
